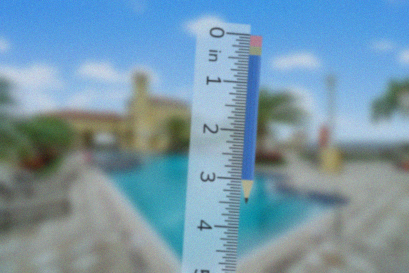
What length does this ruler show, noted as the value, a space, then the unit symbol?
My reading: 3.5 in
